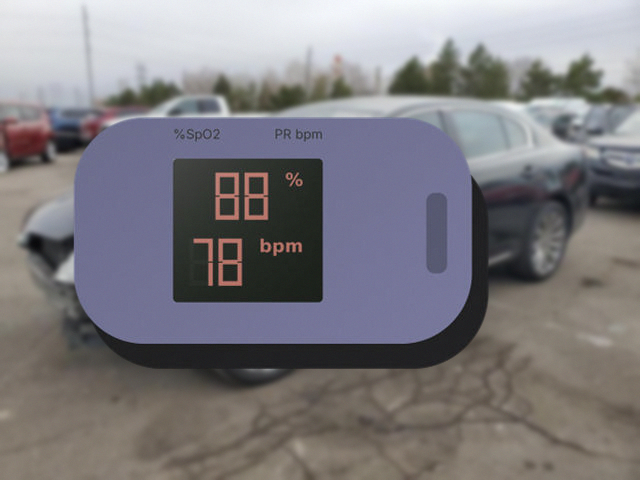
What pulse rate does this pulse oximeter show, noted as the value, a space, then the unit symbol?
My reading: 78 bpm
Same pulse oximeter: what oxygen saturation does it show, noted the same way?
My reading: 88 %
